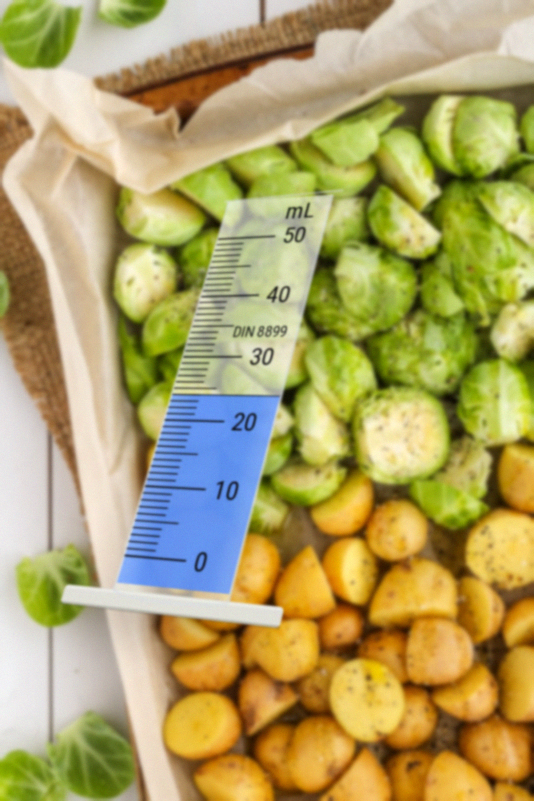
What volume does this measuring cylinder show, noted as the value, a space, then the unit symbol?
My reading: 24 mL
